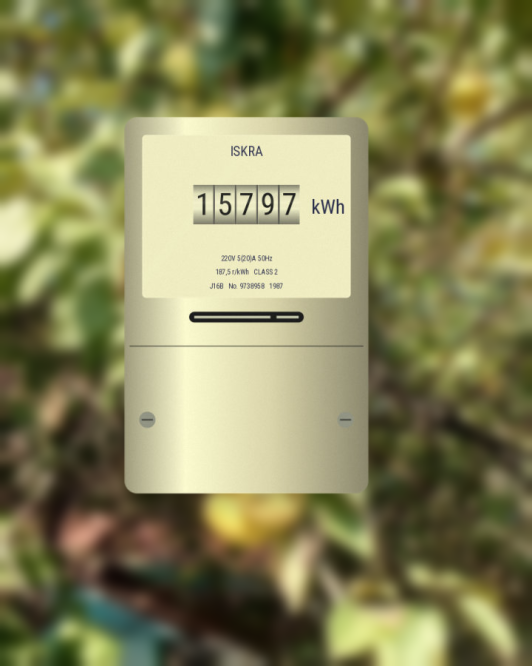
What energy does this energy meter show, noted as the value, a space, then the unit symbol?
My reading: 15797 kWh
